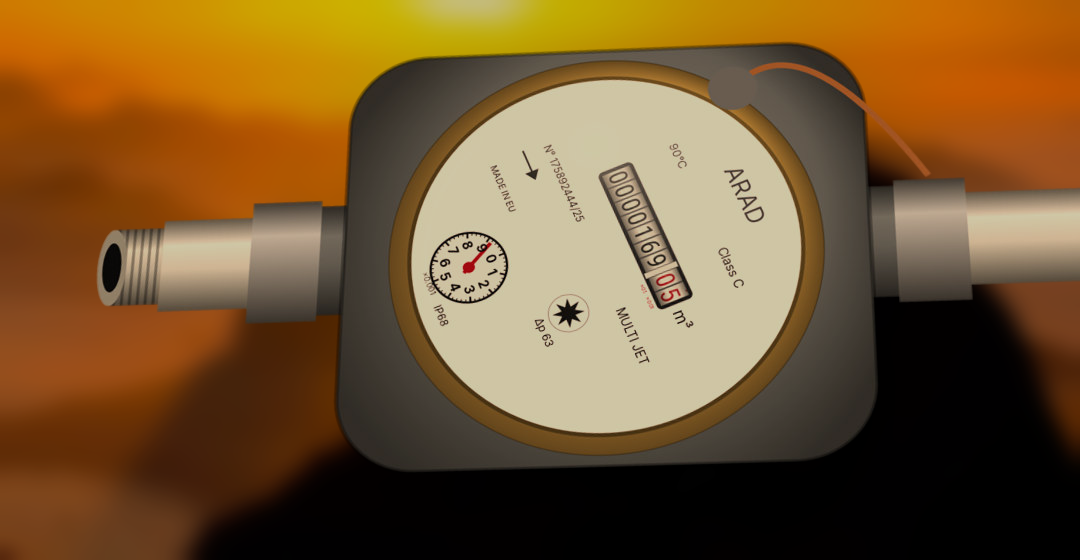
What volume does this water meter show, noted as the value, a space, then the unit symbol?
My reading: 169.049 m³
